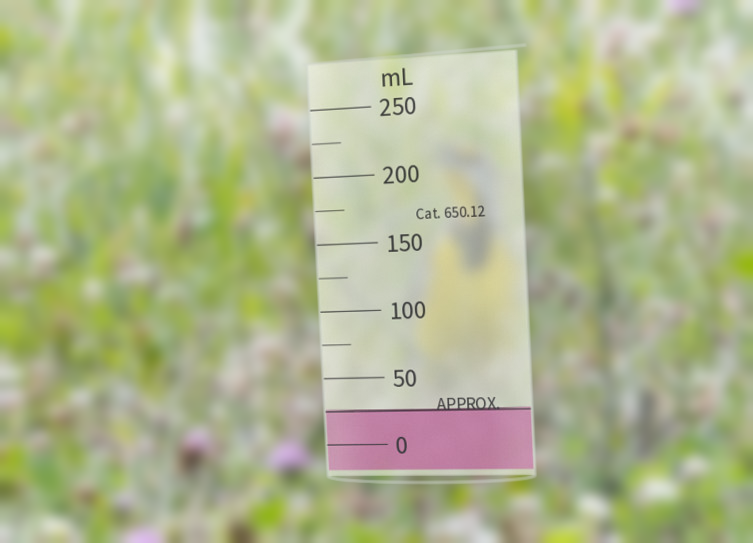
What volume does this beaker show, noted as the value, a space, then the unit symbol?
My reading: 25 mL
